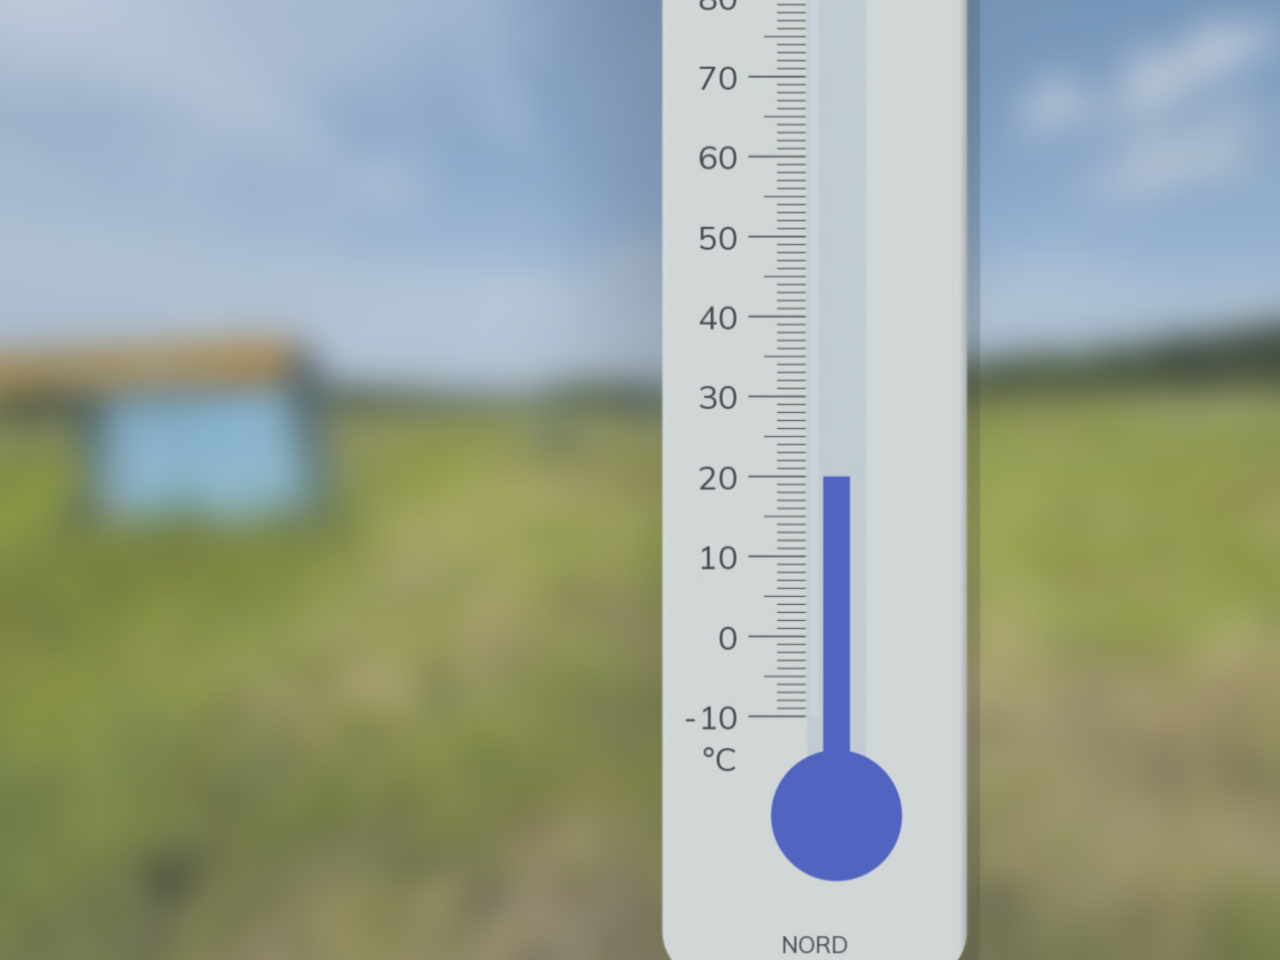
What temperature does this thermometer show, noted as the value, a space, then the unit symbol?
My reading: 20 °C
